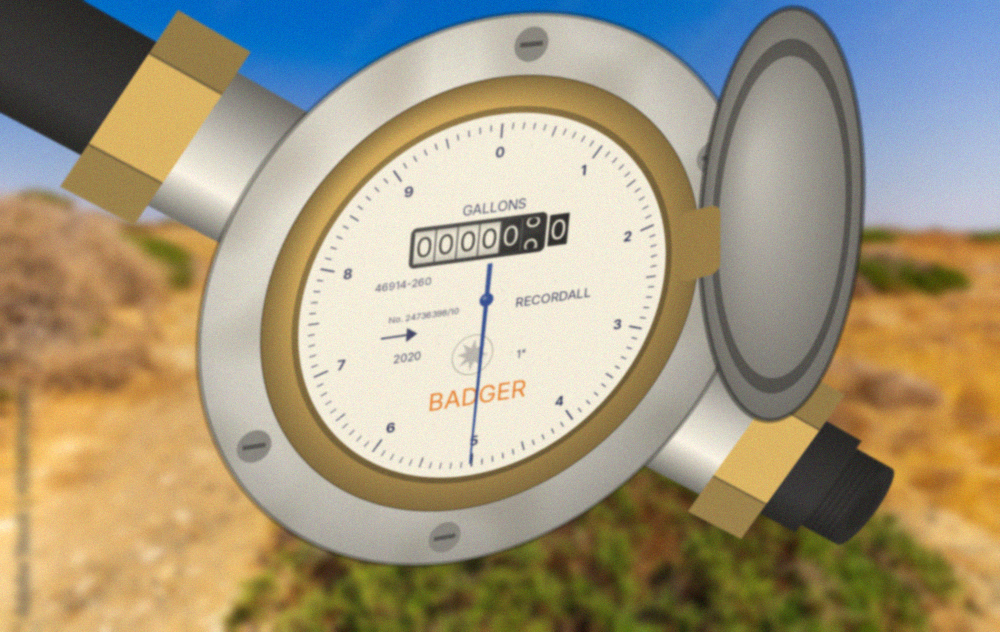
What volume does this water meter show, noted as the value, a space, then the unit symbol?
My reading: 85.0 gal
